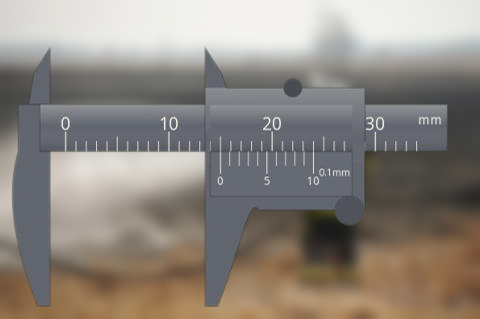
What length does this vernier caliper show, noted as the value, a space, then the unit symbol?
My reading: 15.0 mm
